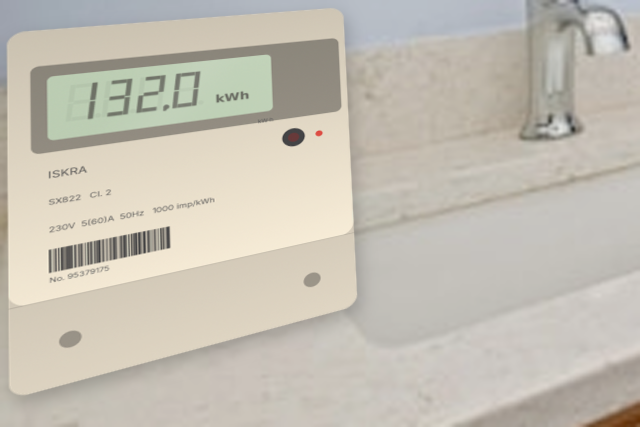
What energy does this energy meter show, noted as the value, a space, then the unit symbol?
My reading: 132.0 kWh
